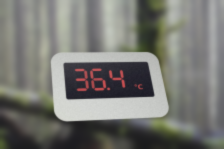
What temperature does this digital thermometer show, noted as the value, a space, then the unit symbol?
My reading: 36.4 °C
